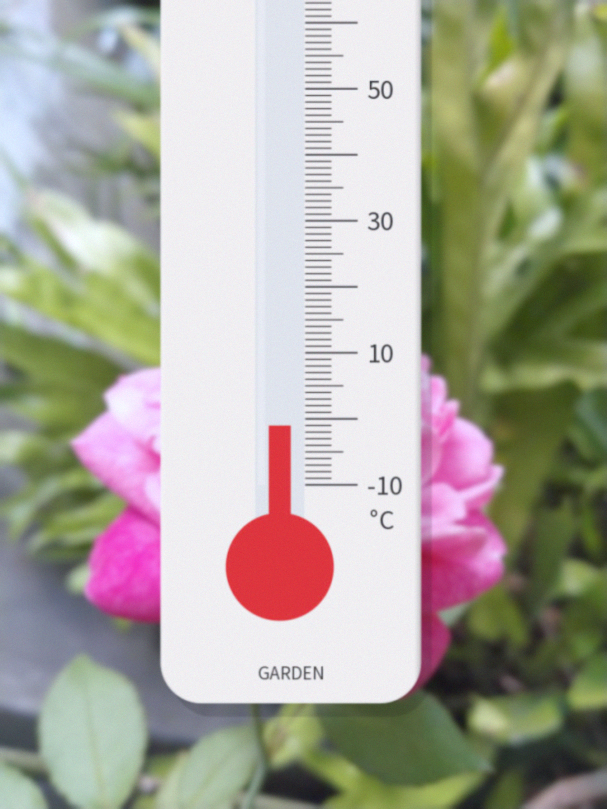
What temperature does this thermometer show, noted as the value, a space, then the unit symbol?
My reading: -1 °C
